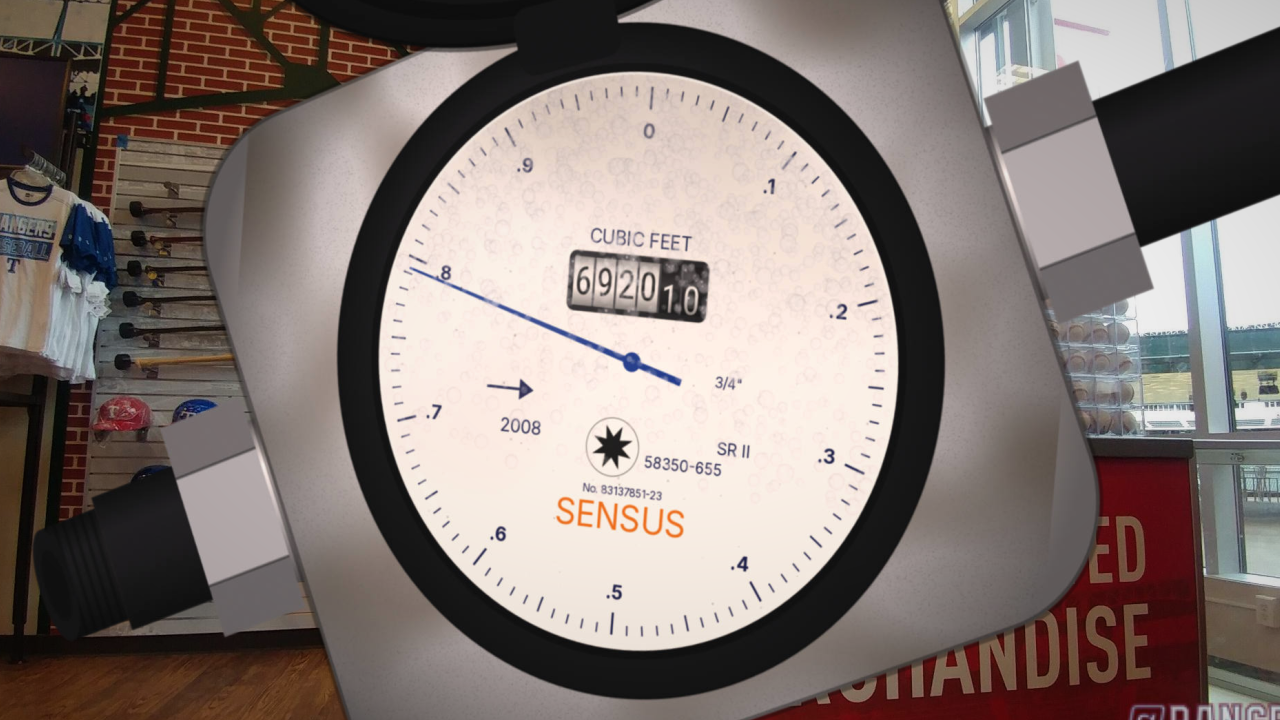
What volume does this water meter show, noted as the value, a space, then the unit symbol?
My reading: 692009.79 ft³
